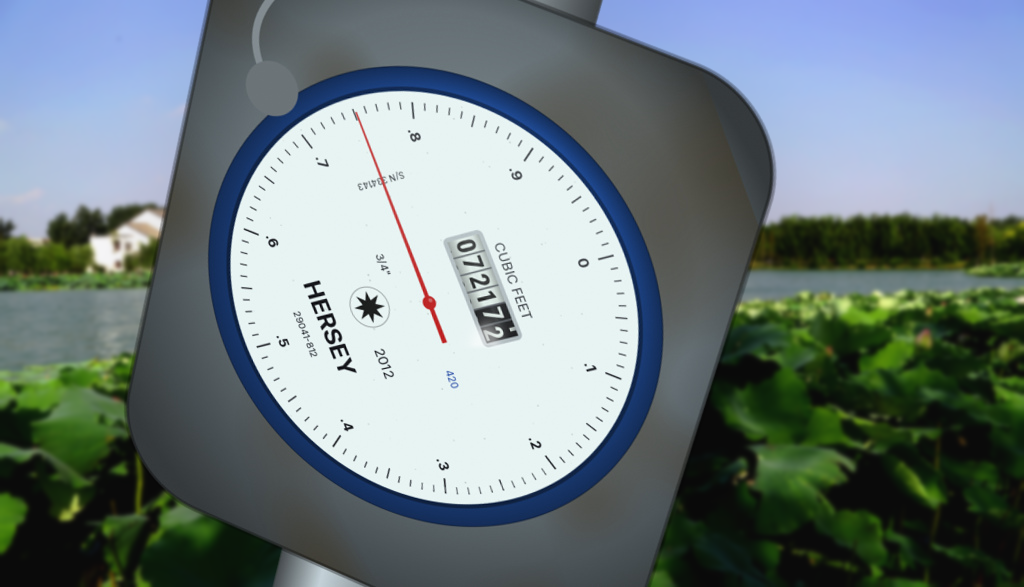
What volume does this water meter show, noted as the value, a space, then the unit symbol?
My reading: 72171.75 ft³
